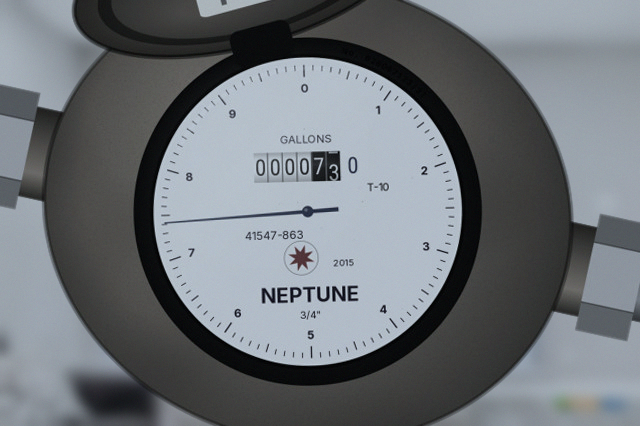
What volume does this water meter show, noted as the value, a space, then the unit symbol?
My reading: 727.4 gal
